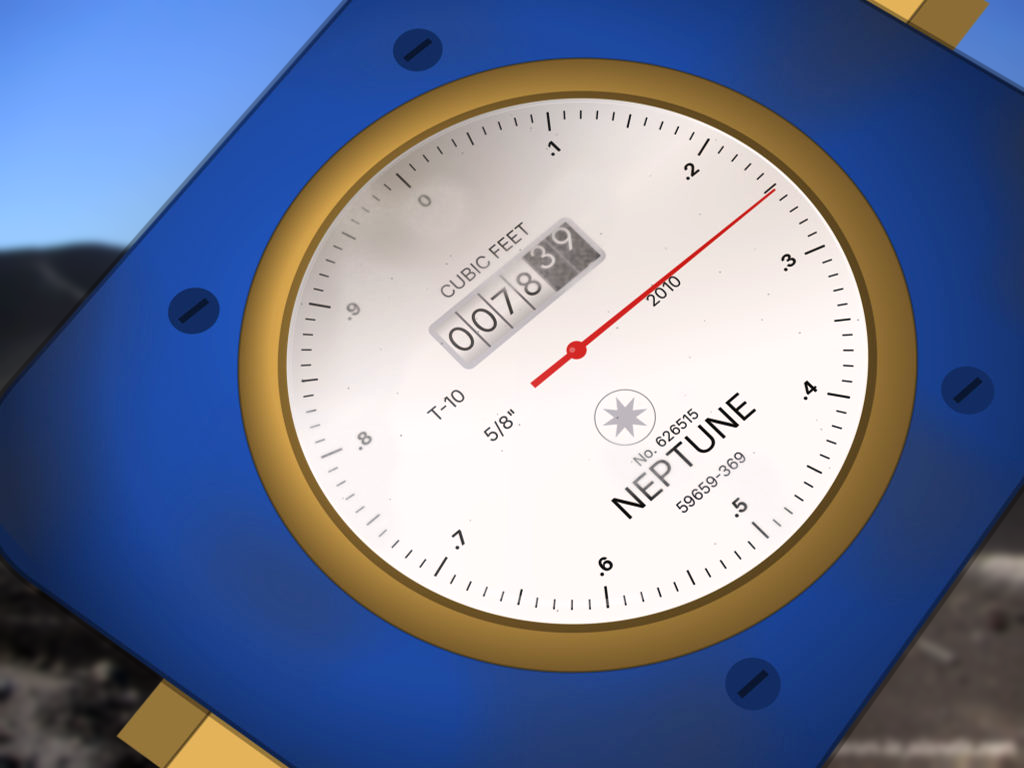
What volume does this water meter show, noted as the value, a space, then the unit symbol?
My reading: 7839.25 ft³
